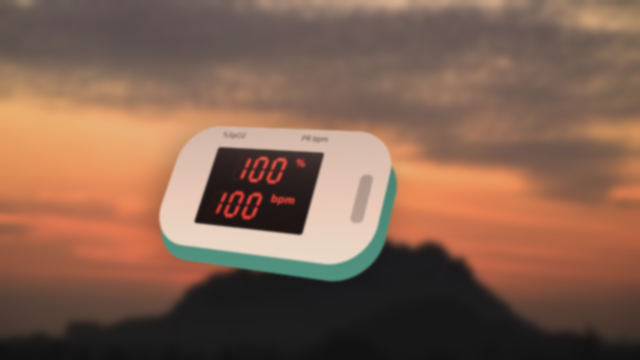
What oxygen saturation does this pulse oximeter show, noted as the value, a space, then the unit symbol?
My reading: 100 %
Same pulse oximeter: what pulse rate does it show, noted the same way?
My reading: 100 bpm
